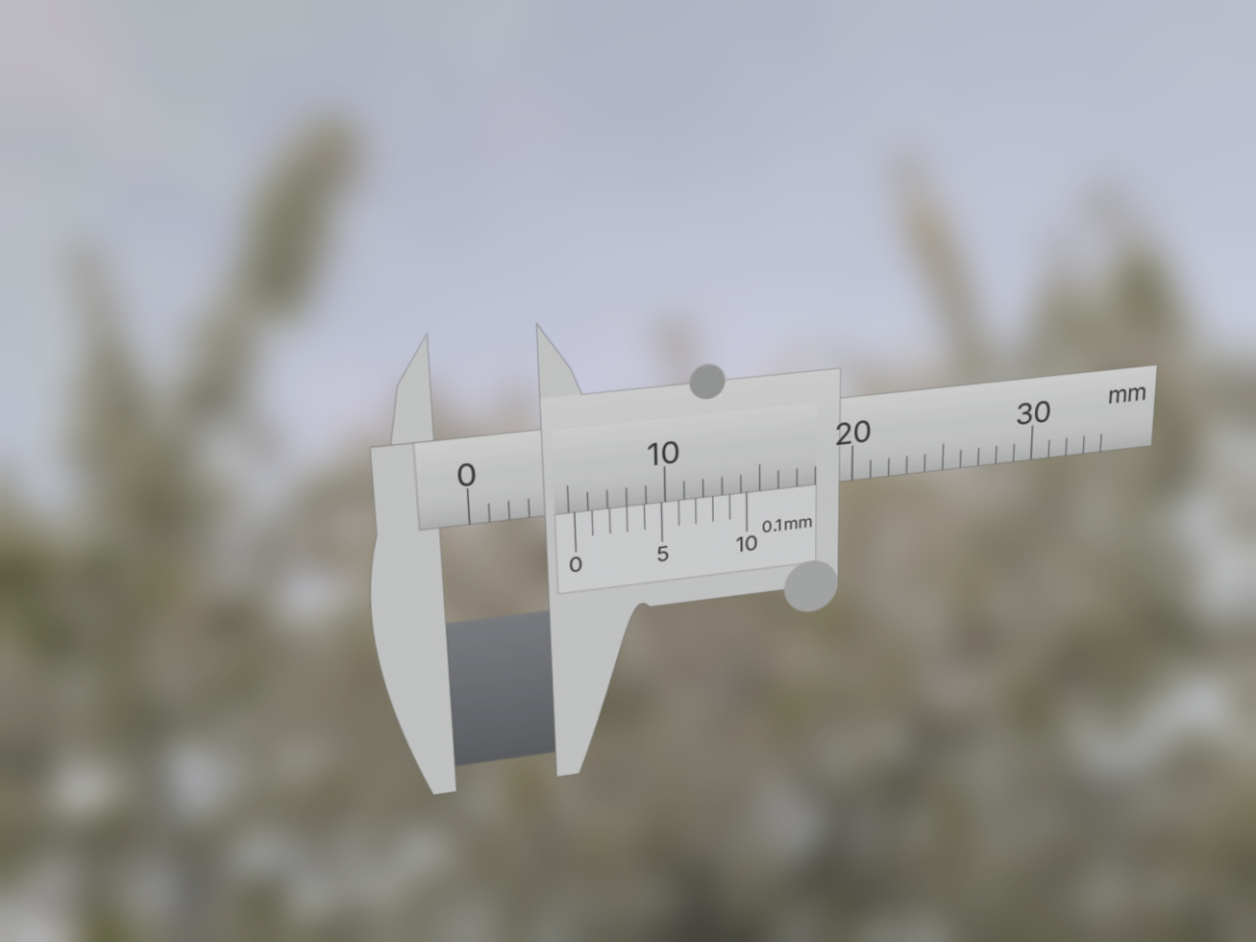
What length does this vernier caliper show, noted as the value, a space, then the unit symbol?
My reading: 5.3 mm
